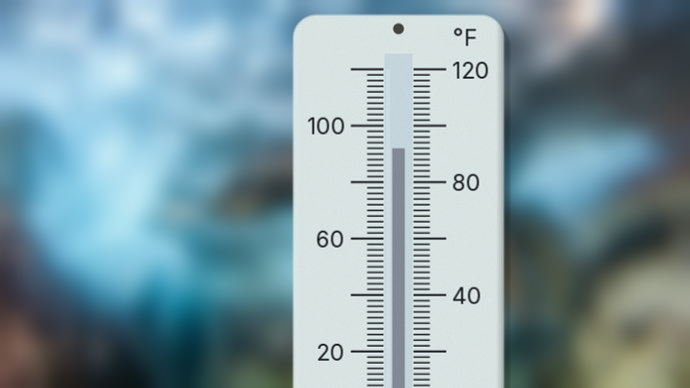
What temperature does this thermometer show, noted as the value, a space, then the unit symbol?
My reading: 92 °F
